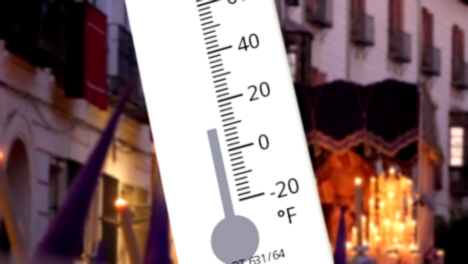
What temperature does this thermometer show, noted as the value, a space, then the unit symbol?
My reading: 10 °F
